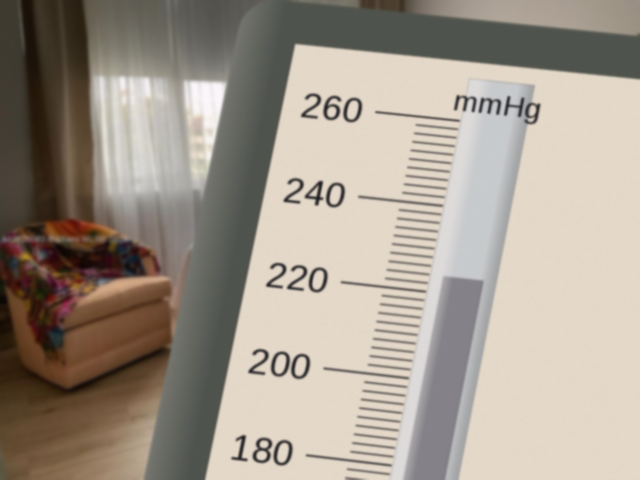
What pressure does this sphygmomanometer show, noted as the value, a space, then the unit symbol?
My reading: 224 mmHg
